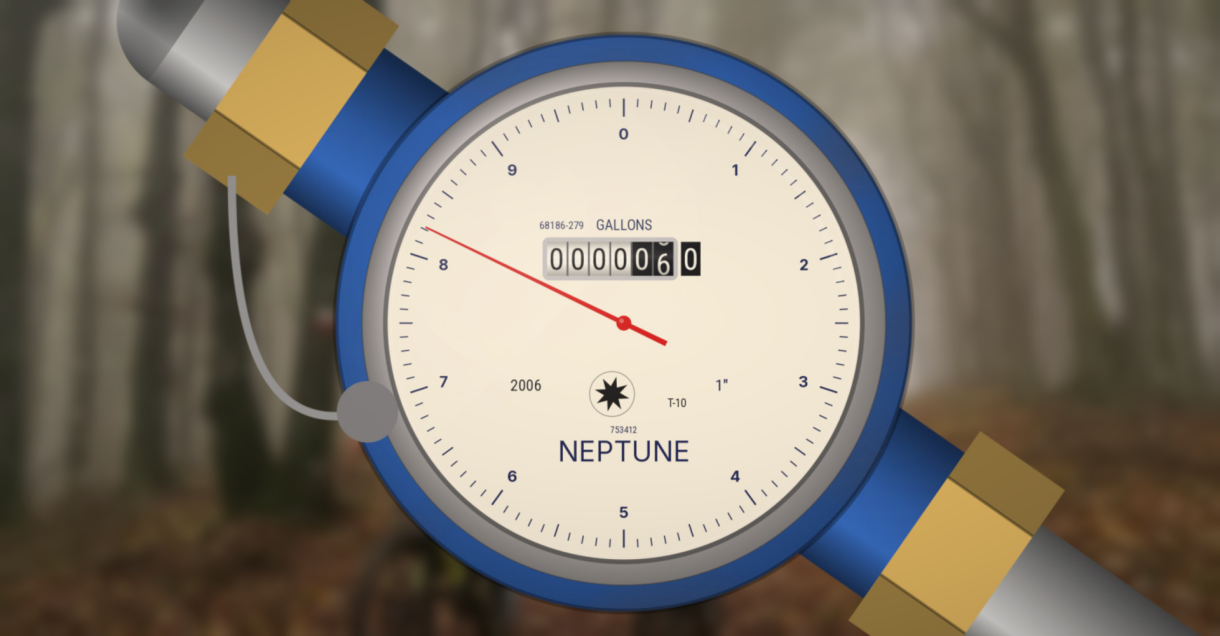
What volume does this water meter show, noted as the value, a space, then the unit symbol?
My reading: 58.2 gal
